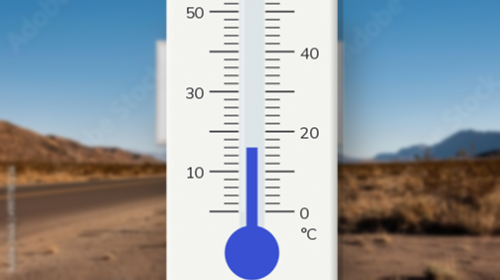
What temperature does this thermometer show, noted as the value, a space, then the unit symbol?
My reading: 16 °C
